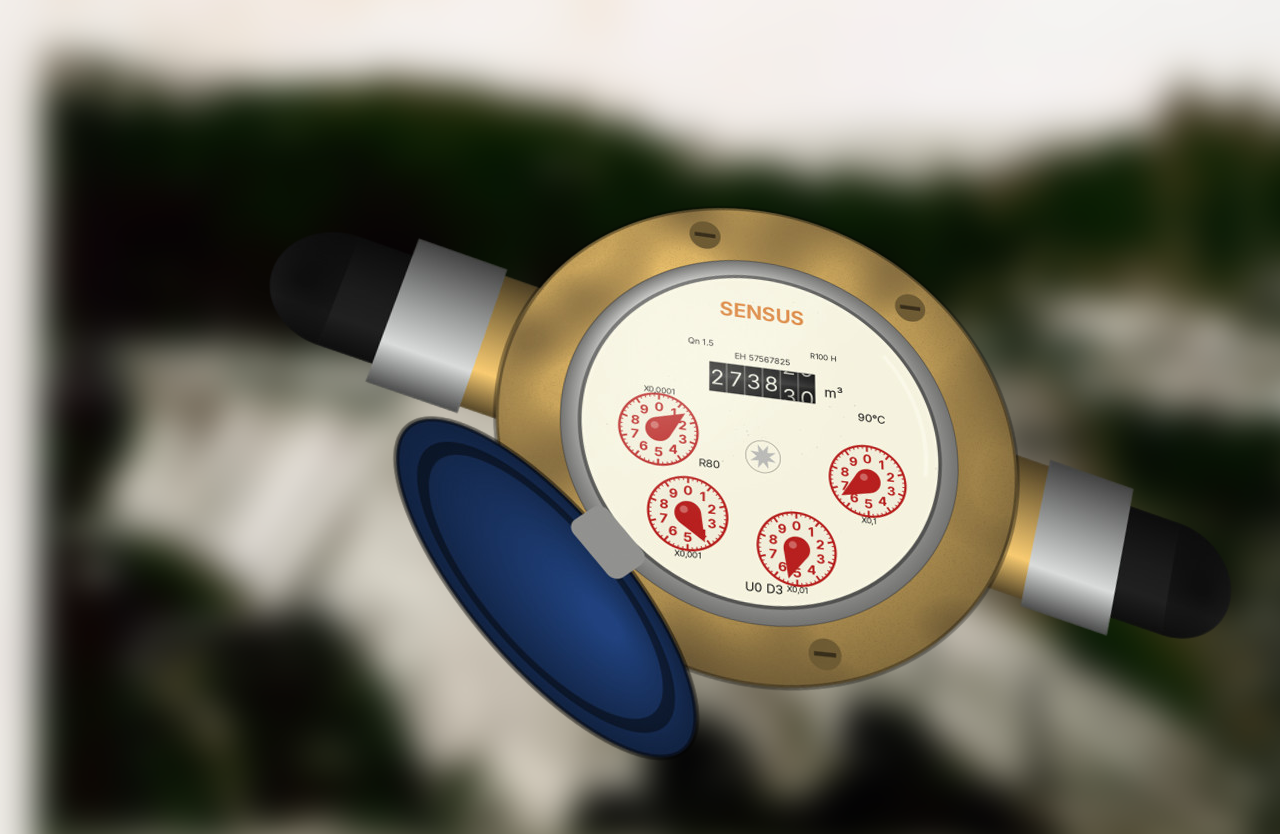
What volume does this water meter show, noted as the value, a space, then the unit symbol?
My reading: 273829.6541 m³
